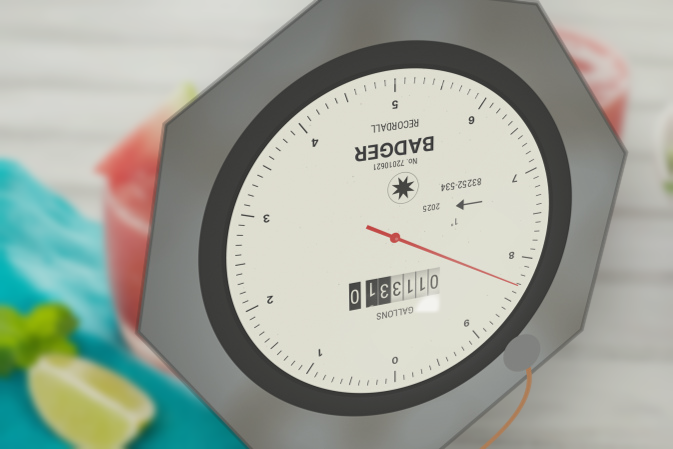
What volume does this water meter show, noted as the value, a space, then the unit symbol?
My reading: 113308.3 gal
